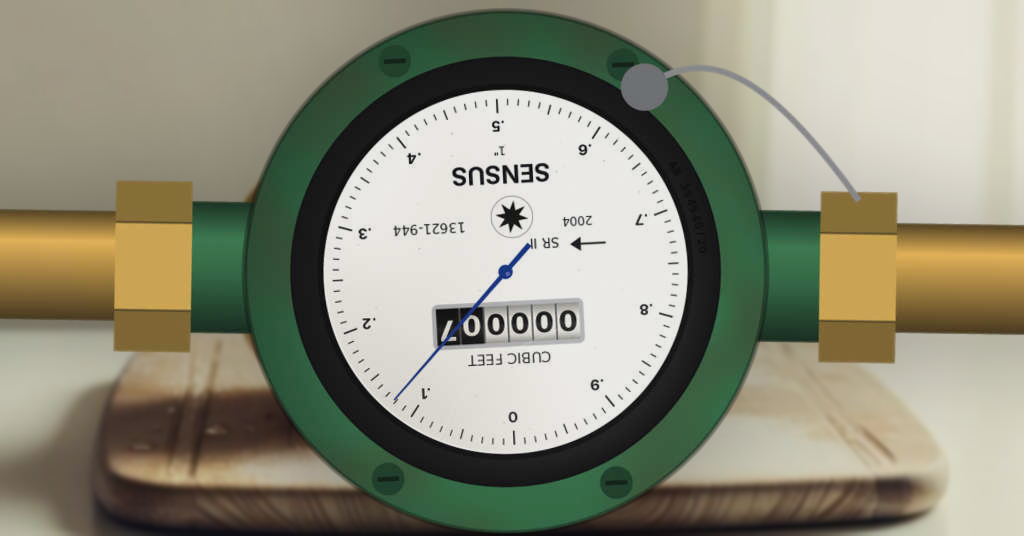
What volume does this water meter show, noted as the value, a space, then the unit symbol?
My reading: 7.12 ft³
